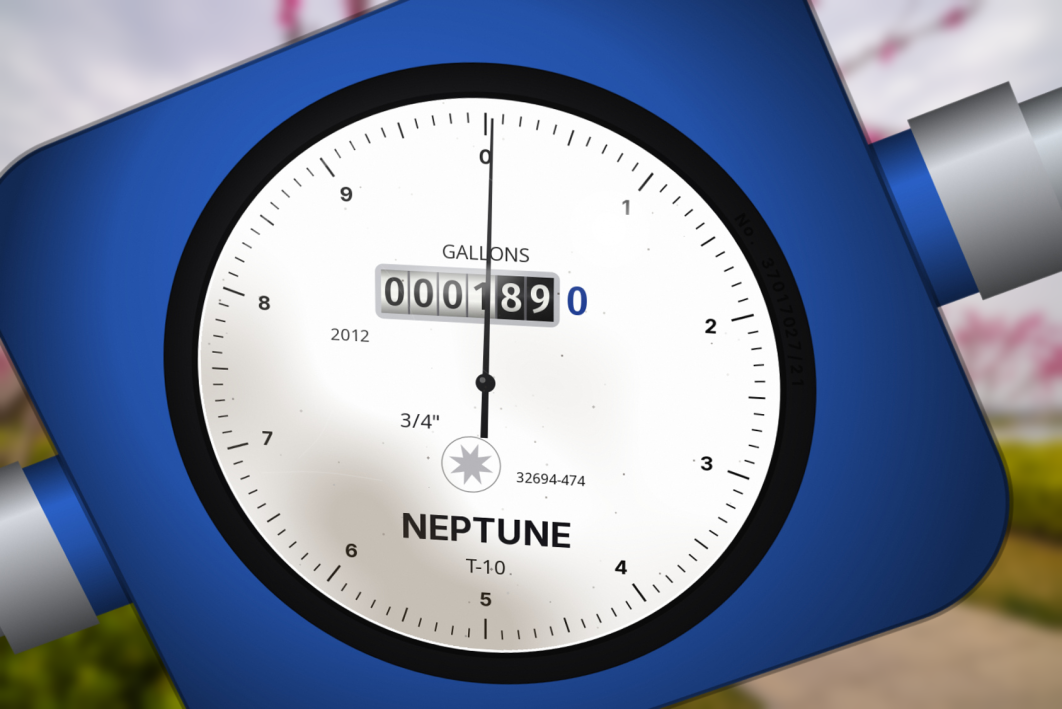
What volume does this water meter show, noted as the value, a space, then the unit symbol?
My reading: 1890.0 gal
